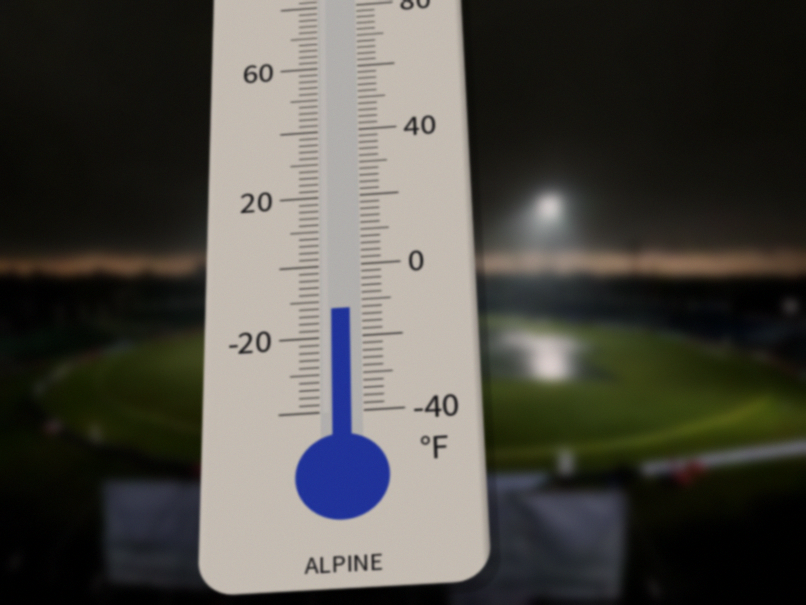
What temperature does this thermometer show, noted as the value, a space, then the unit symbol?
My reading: -12 °F
